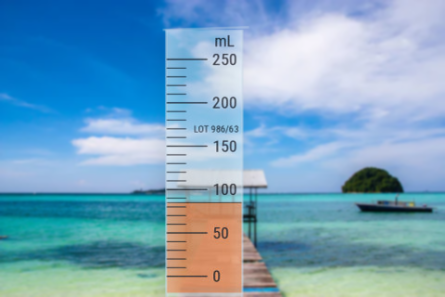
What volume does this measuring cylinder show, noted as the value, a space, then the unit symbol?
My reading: 85 mL
